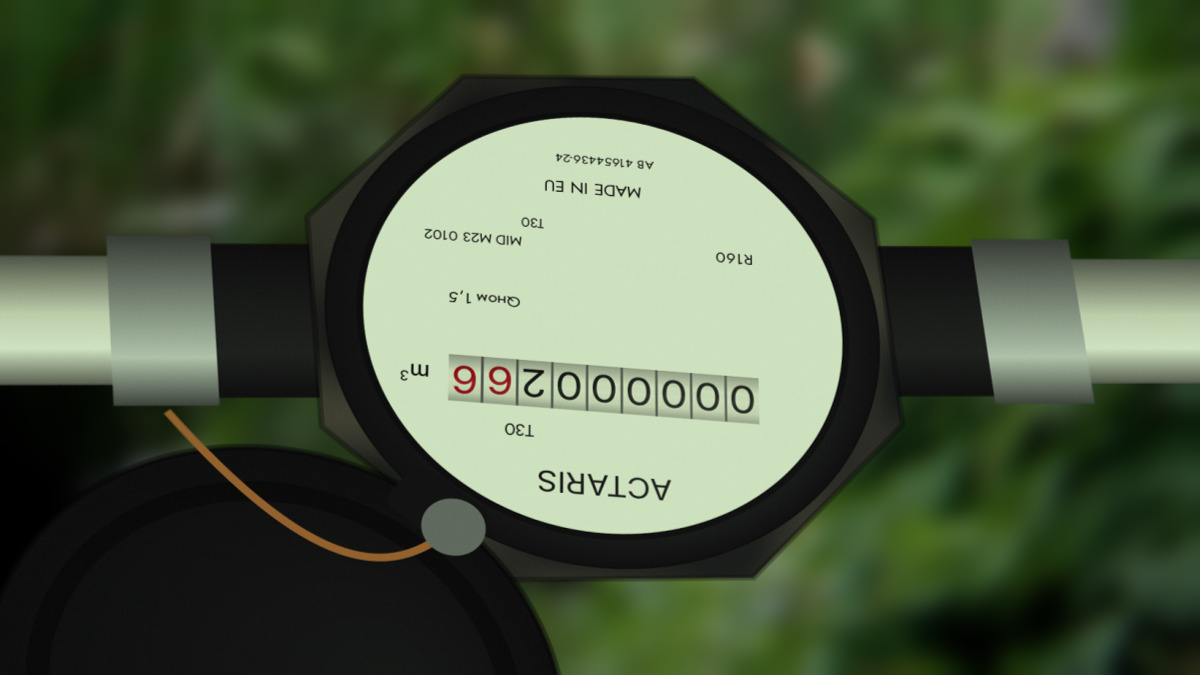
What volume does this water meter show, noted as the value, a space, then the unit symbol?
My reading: 2.66 m³
